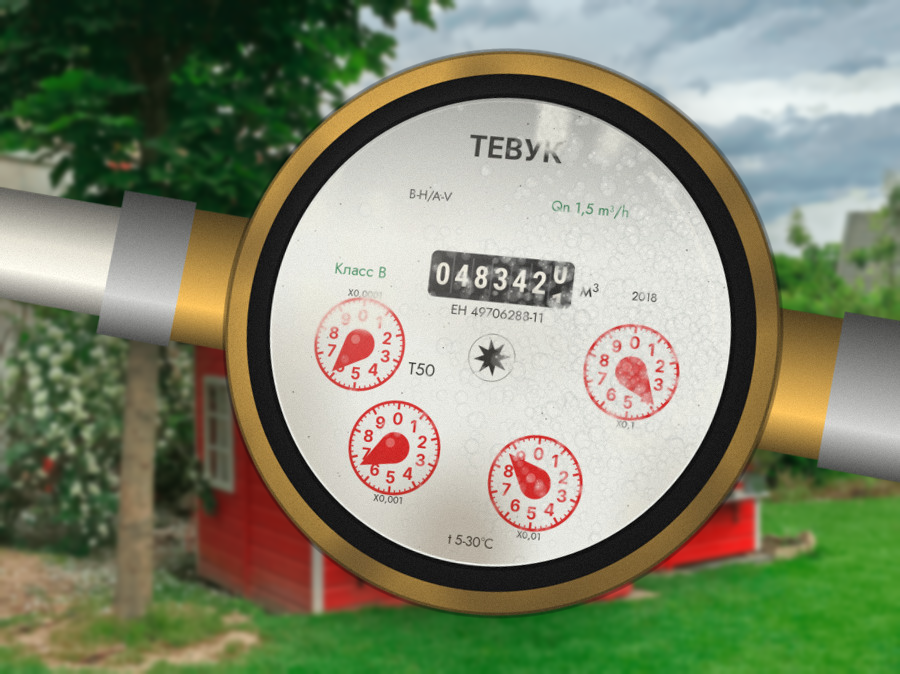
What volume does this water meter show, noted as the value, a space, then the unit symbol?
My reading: 483420.3866 m³
